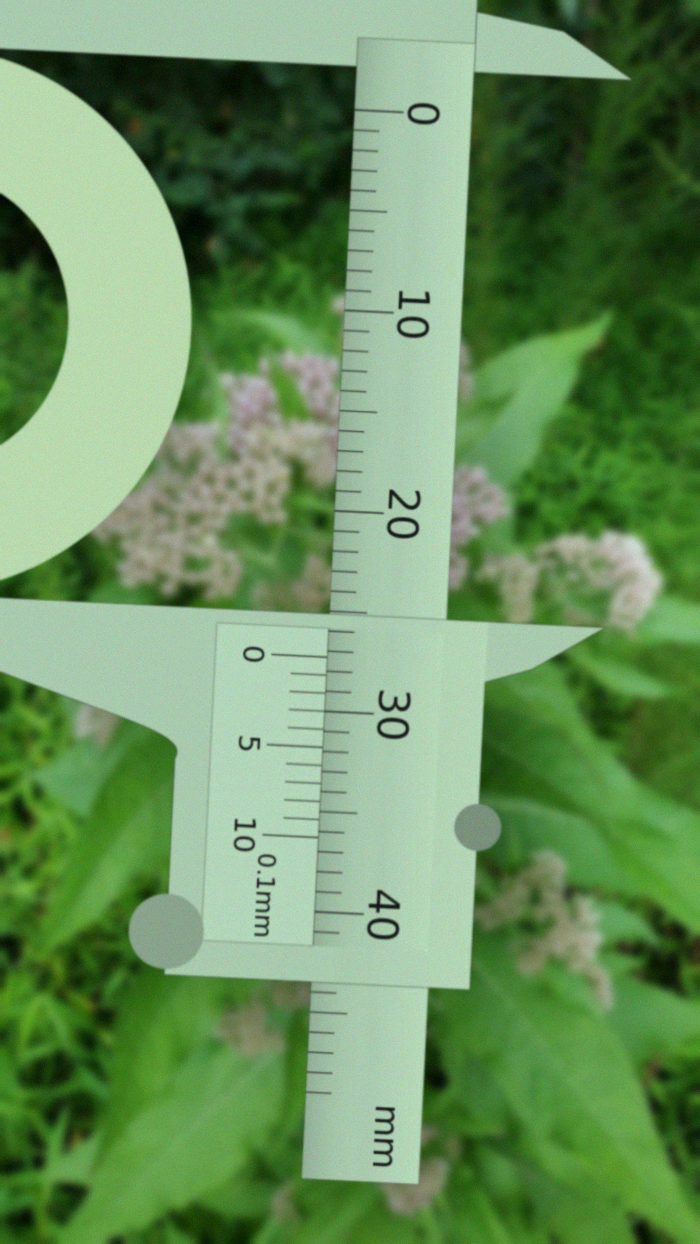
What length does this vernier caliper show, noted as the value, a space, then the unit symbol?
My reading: 27.3 mm
